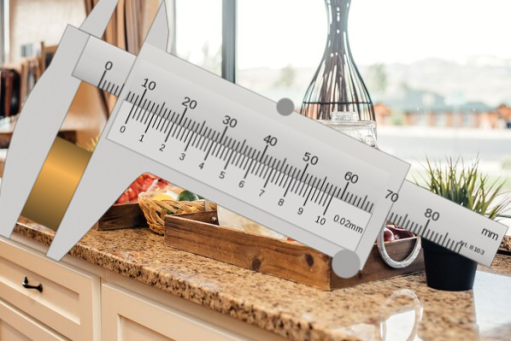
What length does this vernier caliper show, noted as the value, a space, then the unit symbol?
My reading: 9.0 mm
